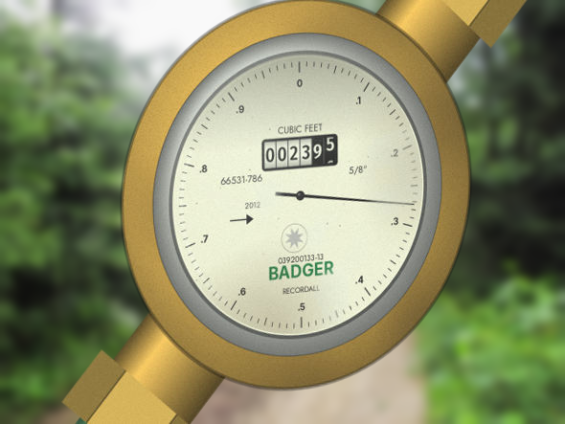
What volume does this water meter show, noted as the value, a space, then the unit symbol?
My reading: 2395.27 ft³
